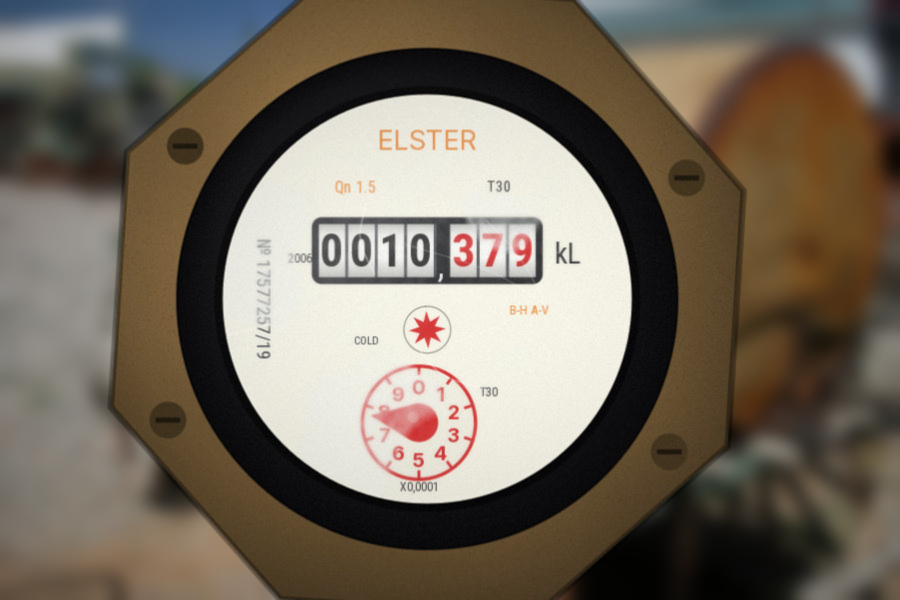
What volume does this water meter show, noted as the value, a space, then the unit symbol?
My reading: 10.3797 kL
